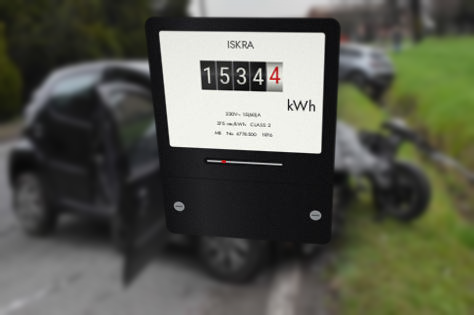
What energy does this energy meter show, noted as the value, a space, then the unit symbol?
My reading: 1534.4 kWh
